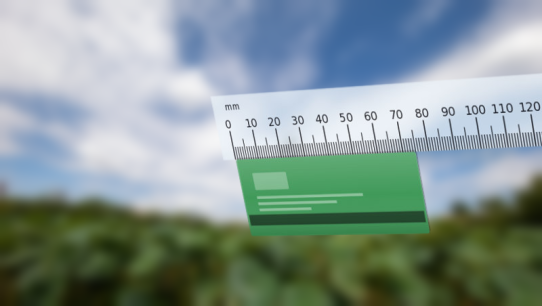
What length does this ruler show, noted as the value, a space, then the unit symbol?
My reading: 75 mm
